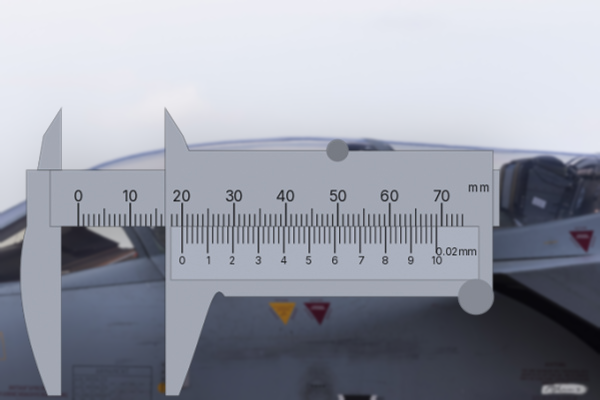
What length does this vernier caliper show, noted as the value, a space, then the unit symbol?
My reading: 20.0 mm
